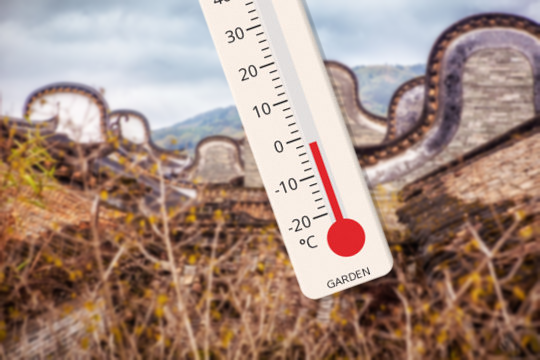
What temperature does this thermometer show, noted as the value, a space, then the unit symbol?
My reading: -2 °C
